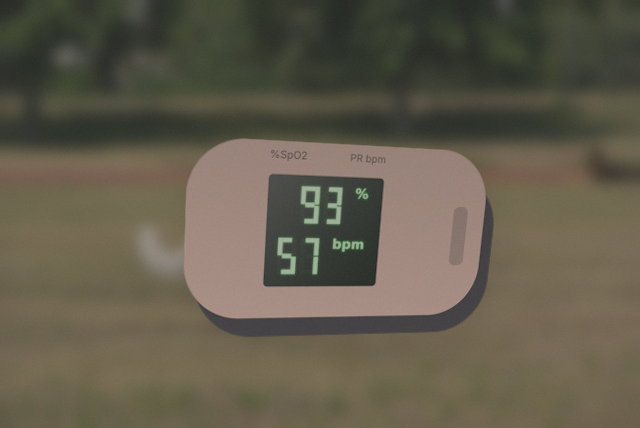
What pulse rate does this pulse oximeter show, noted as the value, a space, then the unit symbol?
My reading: 57 bpm
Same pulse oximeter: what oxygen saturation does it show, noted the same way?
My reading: 93 %
